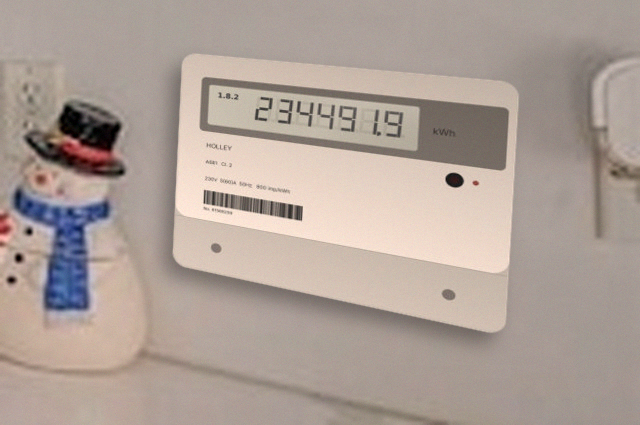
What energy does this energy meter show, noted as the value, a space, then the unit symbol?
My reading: 234491.9 kWh
